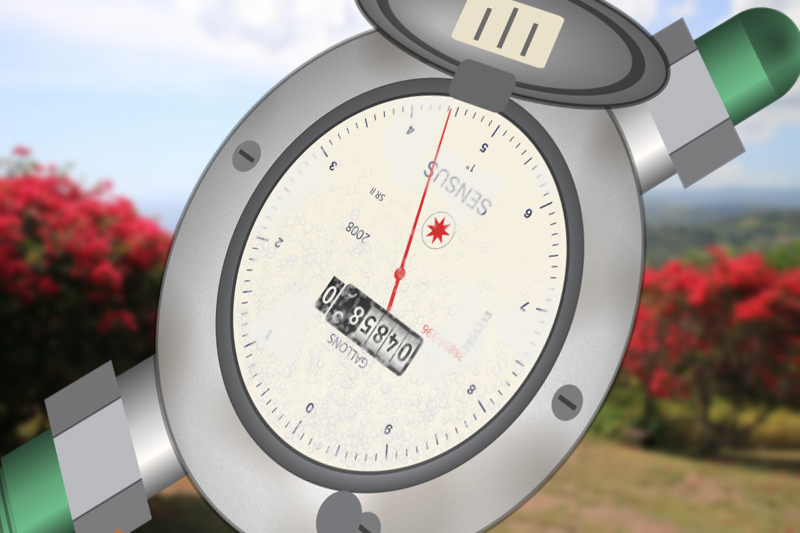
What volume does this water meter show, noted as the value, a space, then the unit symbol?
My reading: 485854.4 gal
